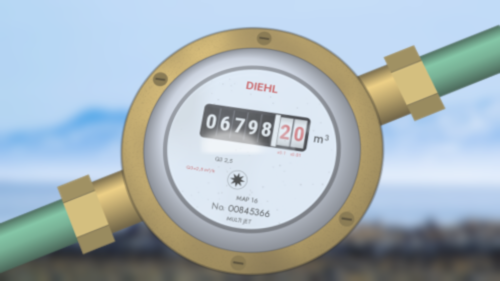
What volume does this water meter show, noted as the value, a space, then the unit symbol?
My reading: 6798.20 m³
